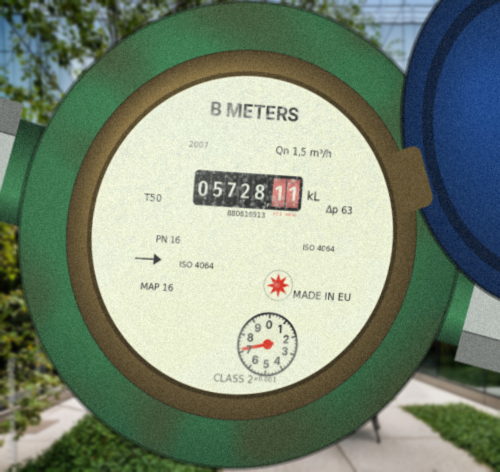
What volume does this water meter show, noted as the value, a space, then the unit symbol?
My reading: 5728.117 kL
